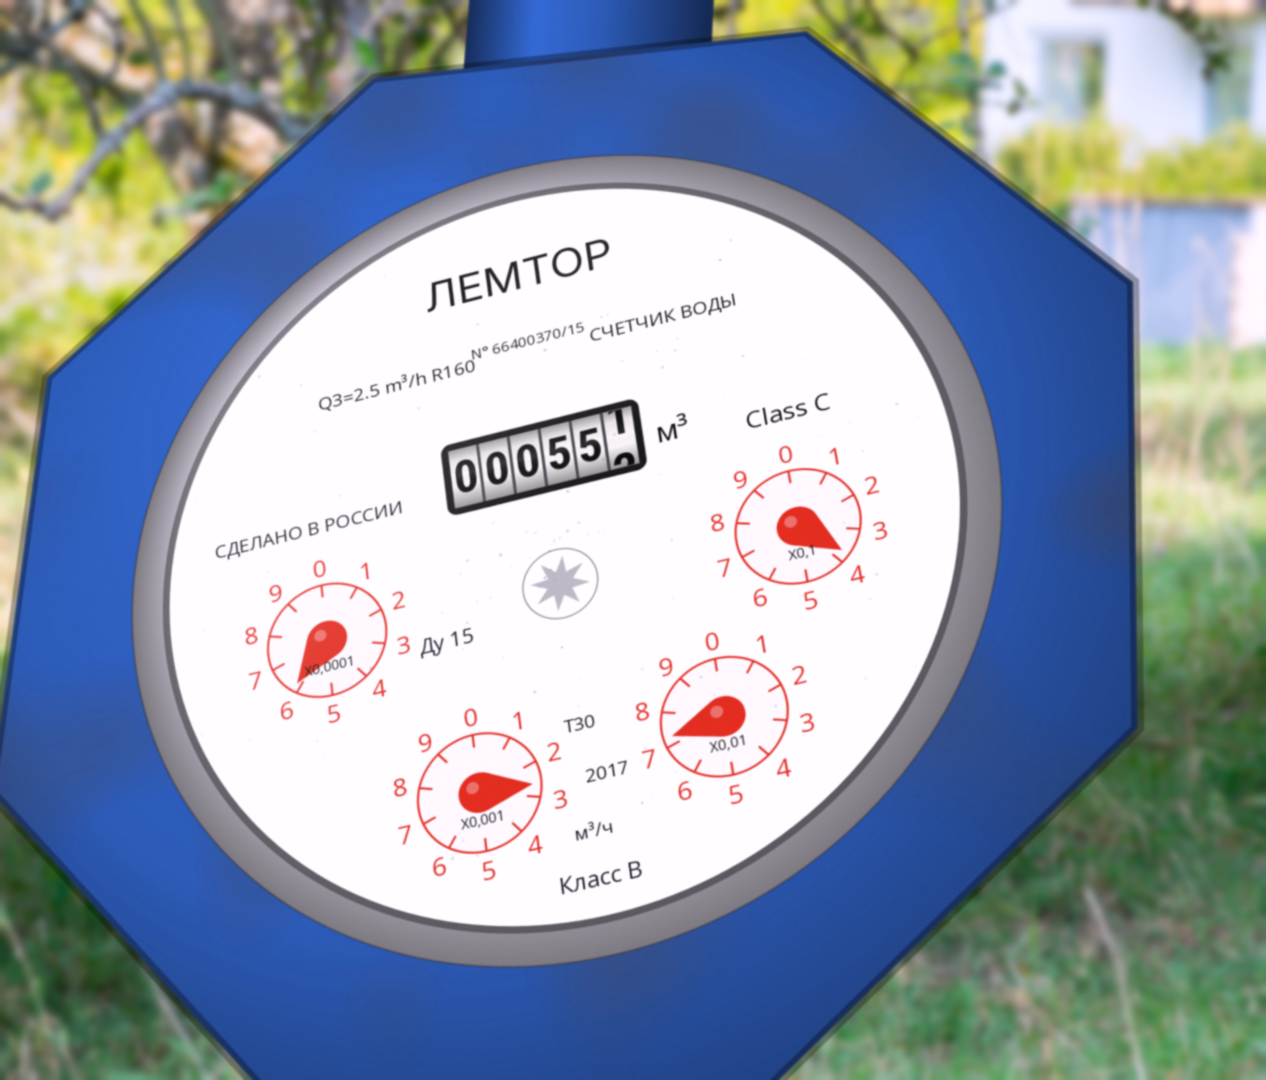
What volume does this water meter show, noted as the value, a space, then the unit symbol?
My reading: 551.3726 m³
